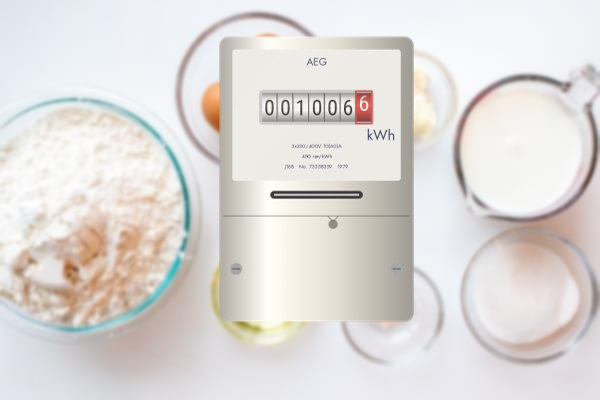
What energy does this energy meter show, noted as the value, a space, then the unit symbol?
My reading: 1006.6 kWh
